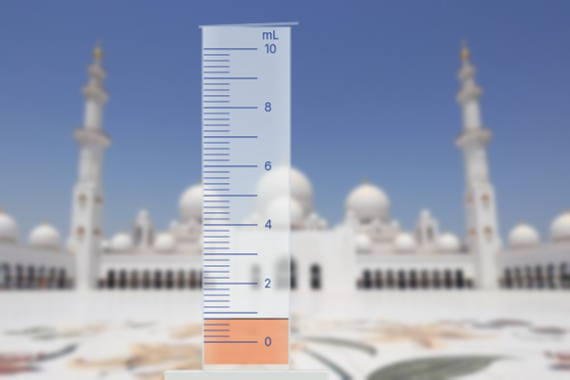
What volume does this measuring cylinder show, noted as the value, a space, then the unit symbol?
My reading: 0.8 mL
